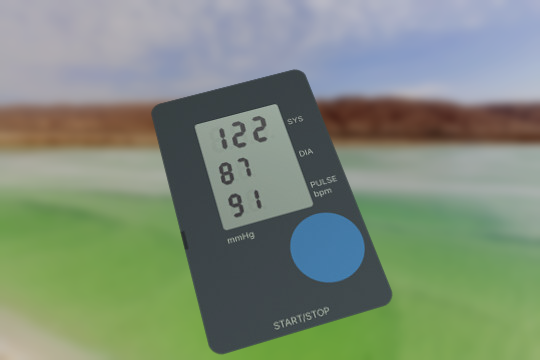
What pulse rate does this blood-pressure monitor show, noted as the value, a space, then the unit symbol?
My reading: 91 bpm
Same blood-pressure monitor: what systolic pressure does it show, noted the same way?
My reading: 122 mmHg
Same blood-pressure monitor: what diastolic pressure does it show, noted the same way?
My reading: 87 mmHg
